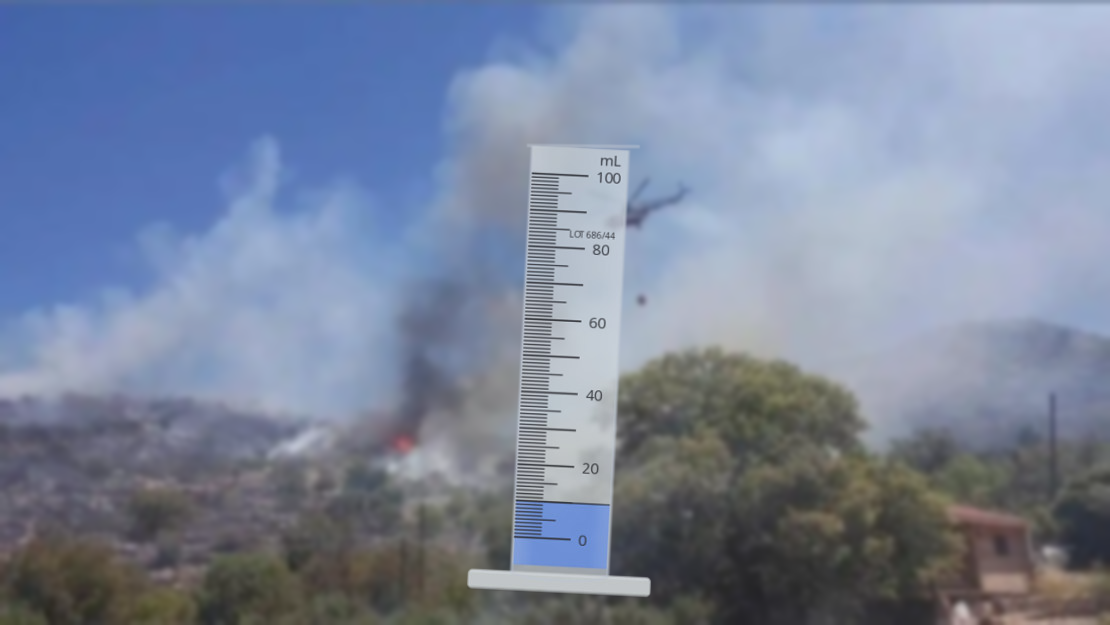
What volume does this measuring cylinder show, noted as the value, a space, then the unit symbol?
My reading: 10 mL
